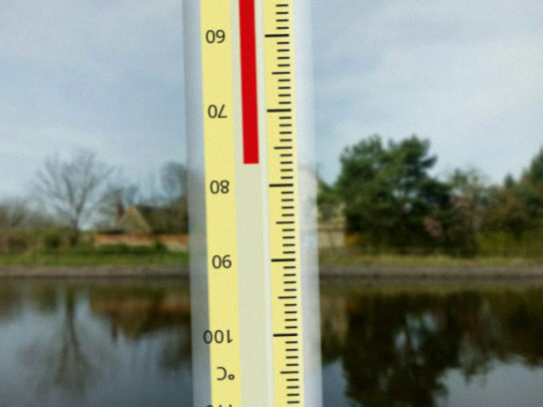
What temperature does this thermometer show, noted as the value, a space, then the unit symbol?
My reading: 77 °C
